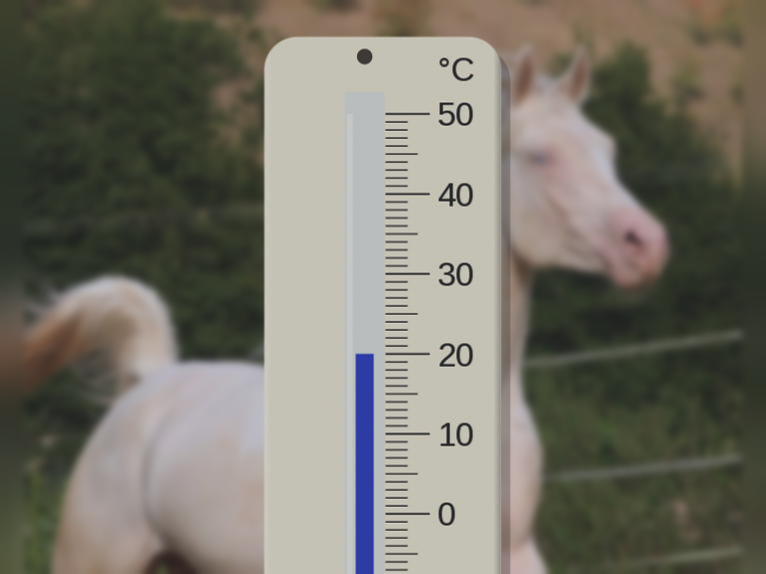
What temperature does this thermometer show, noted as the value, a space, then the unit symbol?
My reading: 20 °C
